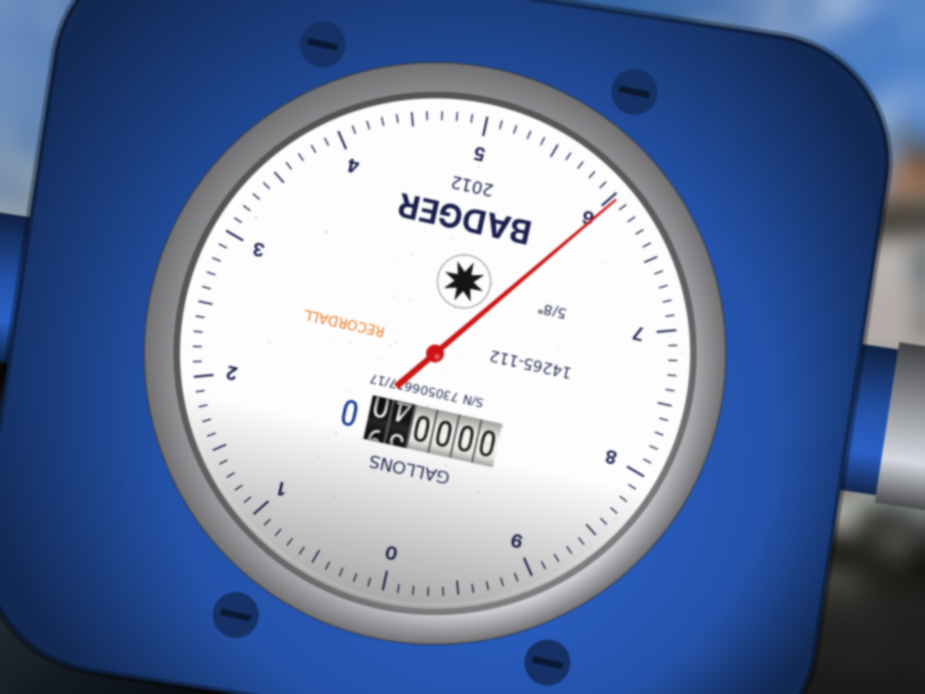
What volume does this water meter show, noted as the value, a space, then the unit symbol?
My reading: 396.0 gal
